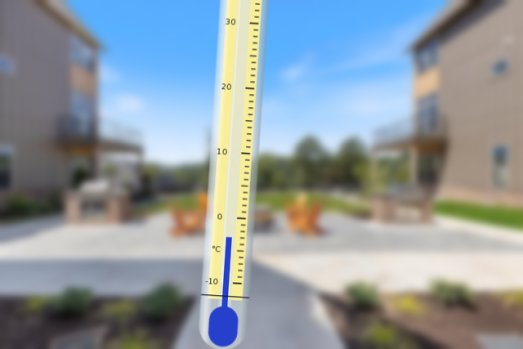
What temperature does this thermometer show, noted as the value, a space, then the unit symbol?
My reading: -3 °C
